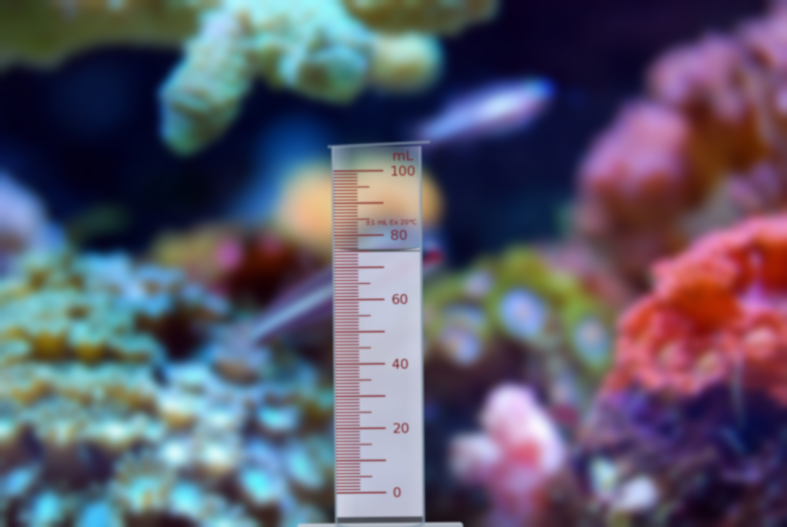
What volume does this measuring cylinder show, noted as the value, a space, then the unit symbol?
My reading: 75 mL
